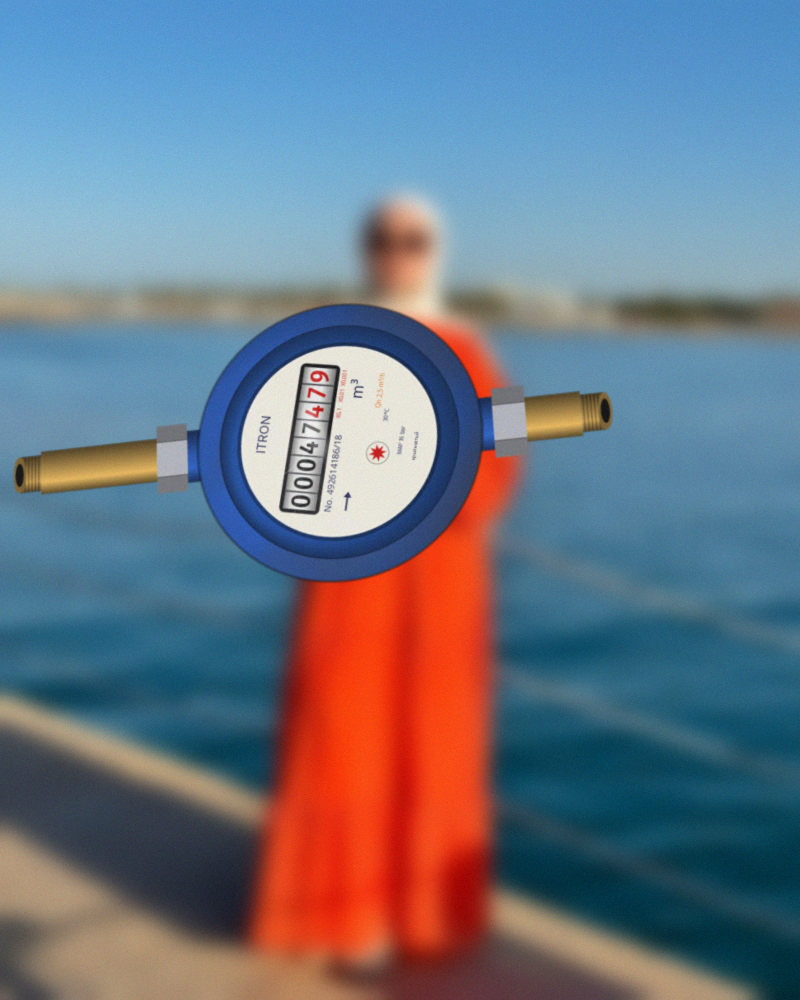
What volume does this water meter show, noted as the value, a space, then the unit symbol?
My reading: 47.479 m³
